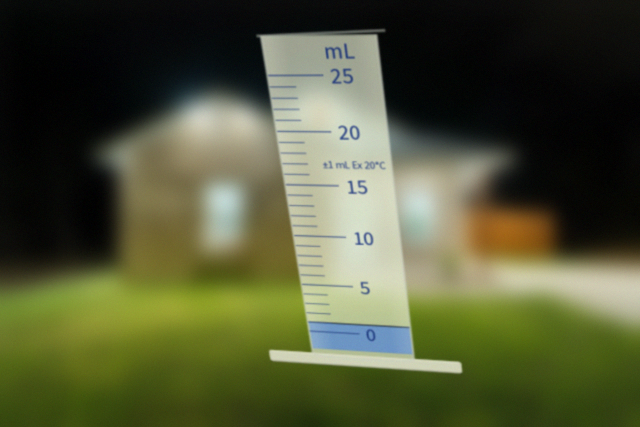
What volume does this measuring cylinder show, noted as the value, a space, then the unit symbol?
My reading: 1 mL
